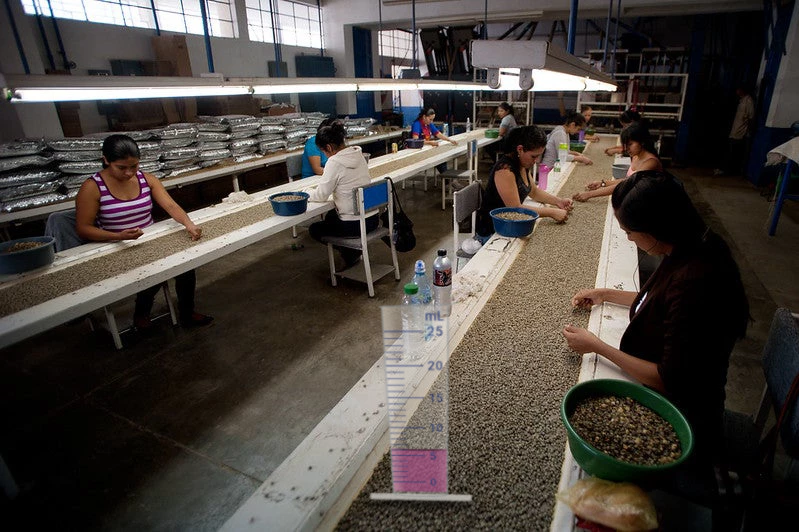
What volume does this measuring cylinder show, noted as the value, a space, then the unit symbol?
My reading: 6 mL
